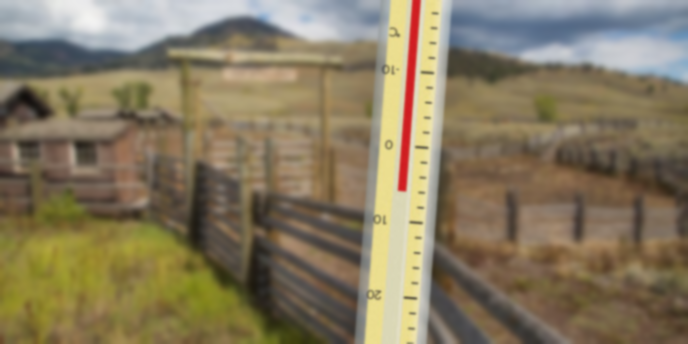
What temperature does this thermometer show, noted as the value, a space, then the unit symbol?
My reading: 6 °C
